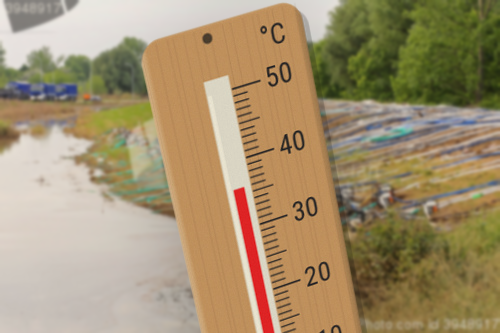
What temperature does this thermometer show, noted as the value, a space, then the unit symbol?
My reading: 36 °C
